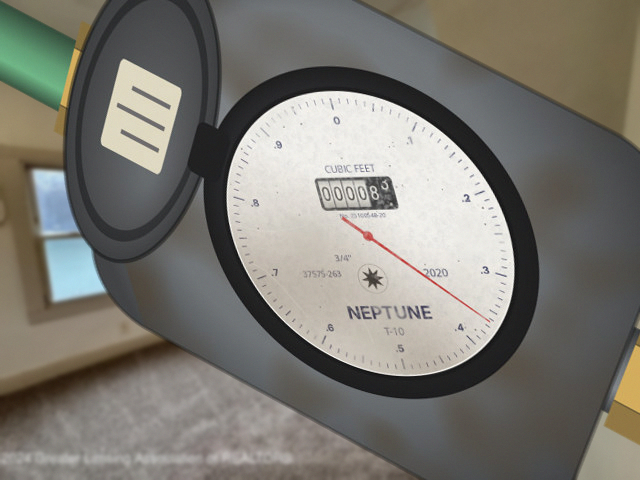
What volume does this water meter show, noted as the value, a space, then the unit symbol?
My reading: 83.36 ft³
